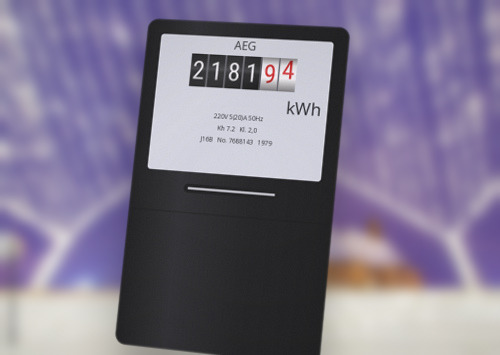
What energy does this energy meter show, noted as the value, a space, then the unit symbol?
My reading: 2181.94 kWh
